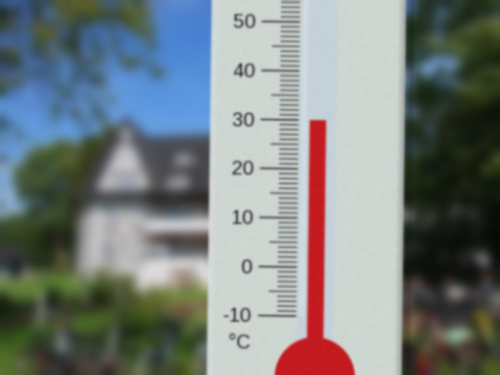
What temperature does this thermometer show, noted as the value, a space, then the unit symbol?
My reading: 30 °C
